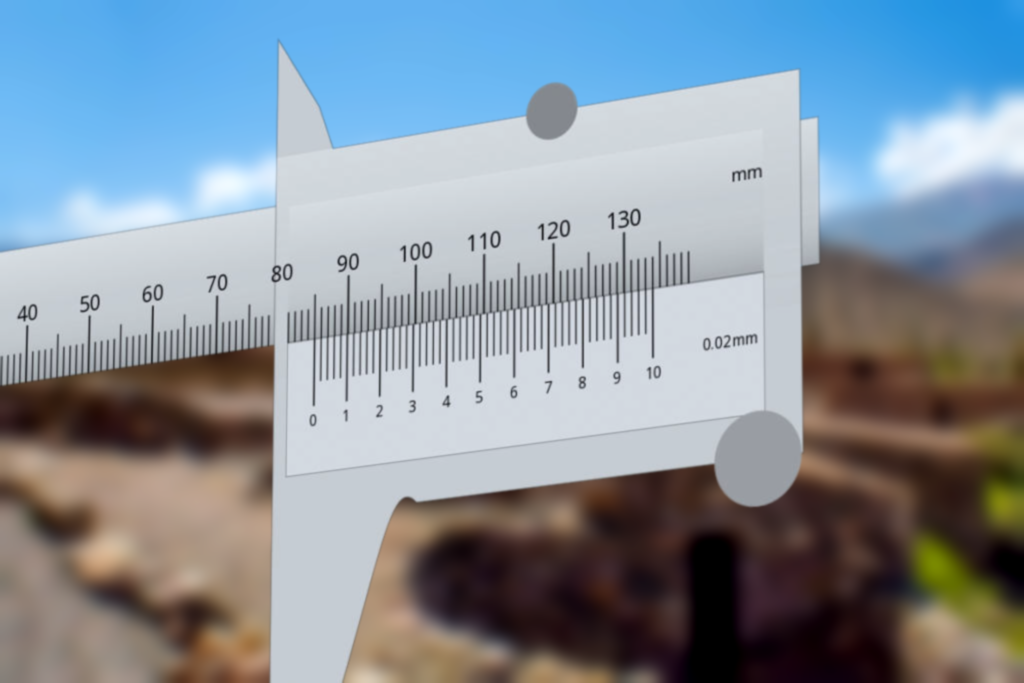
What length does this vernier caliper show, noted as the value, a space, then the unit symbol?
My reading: 85.0 mm
